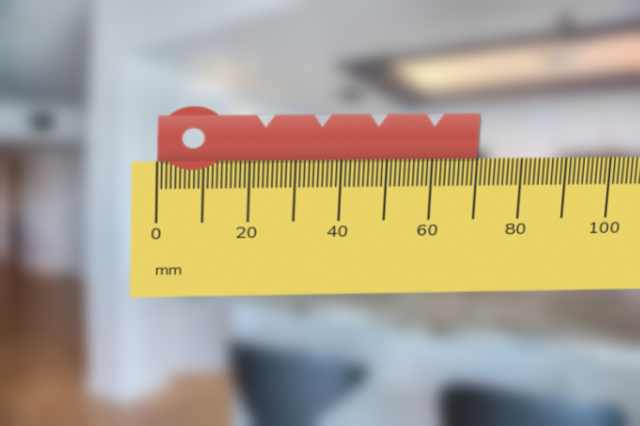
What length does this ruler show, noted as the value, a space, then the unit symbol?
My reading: 70 mm
